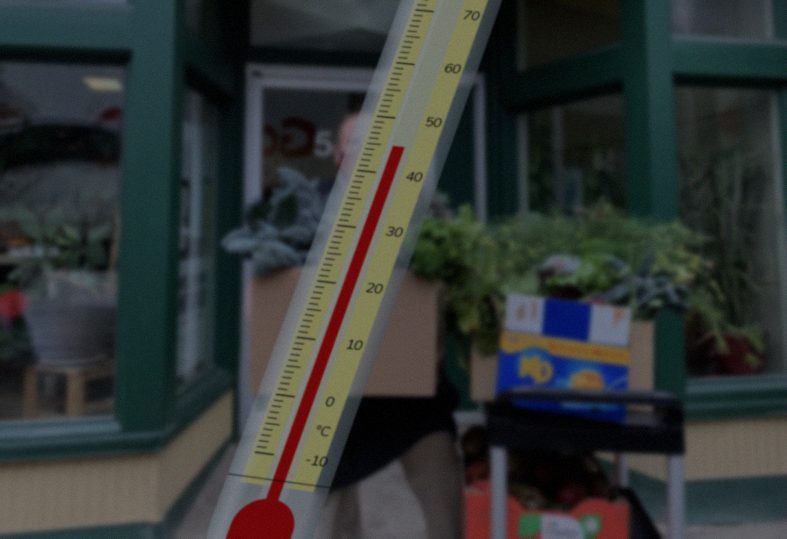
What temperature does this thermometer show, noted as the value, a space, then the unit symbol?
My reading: 45 °C
